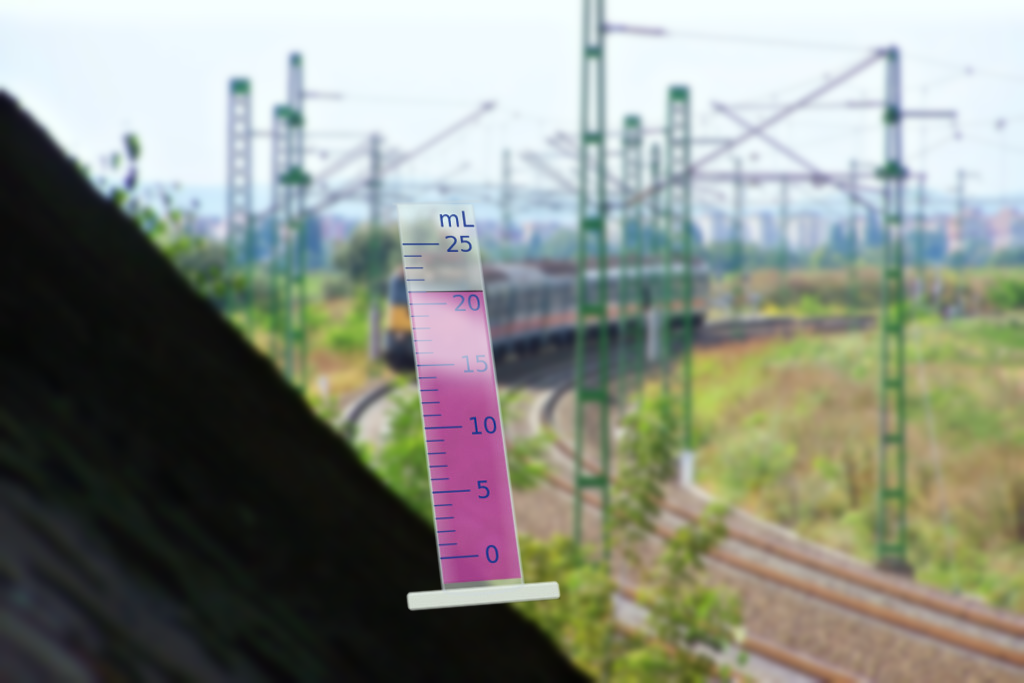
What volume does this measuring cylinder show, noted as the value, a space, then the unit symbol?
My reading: 21 mL
